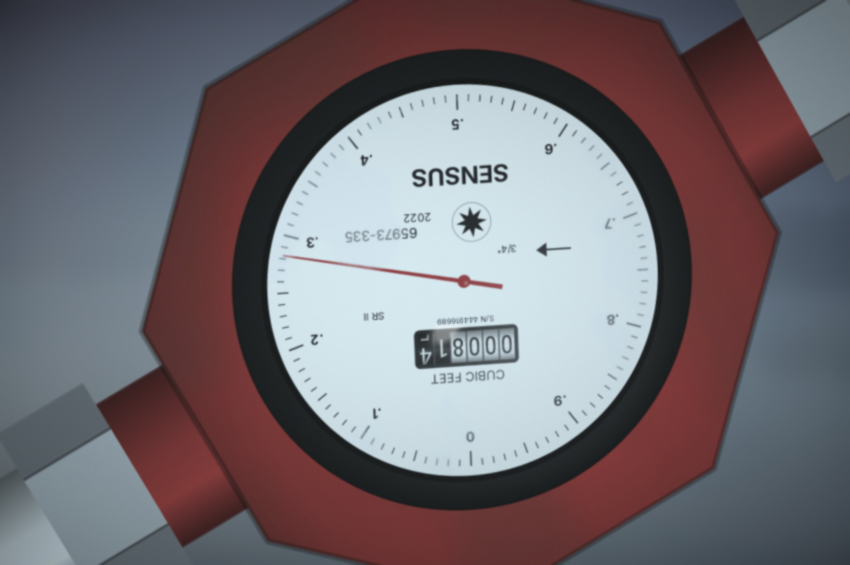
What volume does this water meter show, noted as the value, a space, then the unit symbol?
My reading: 814.28 ft³
